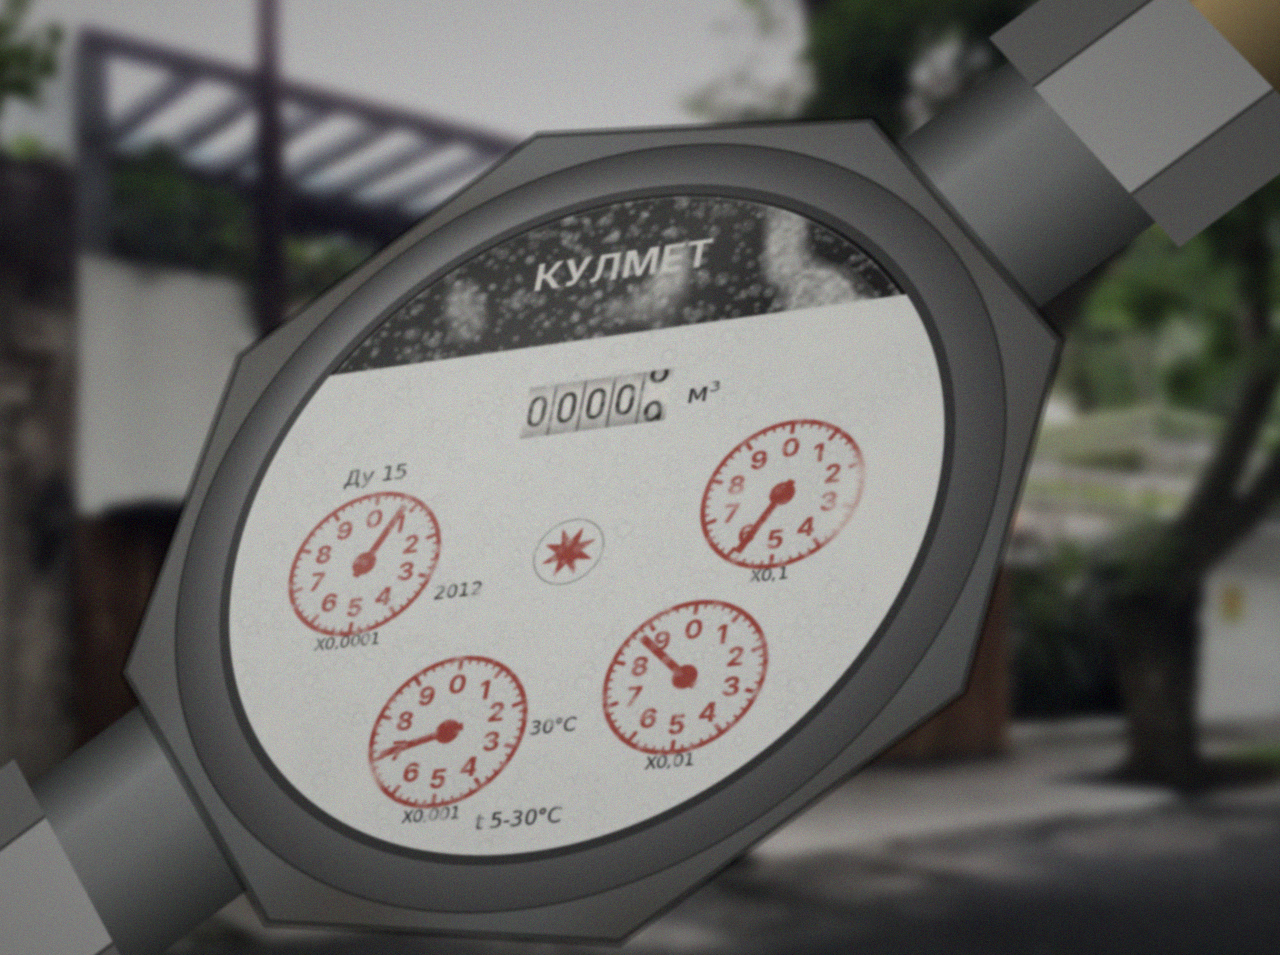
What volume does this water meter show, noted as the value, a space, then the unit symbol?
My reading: 8.5870 m³
